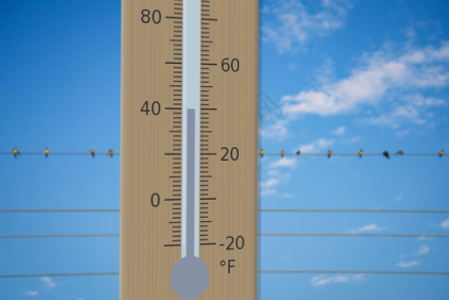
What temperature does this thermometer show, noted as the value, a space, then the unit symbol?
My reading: 40 °F
